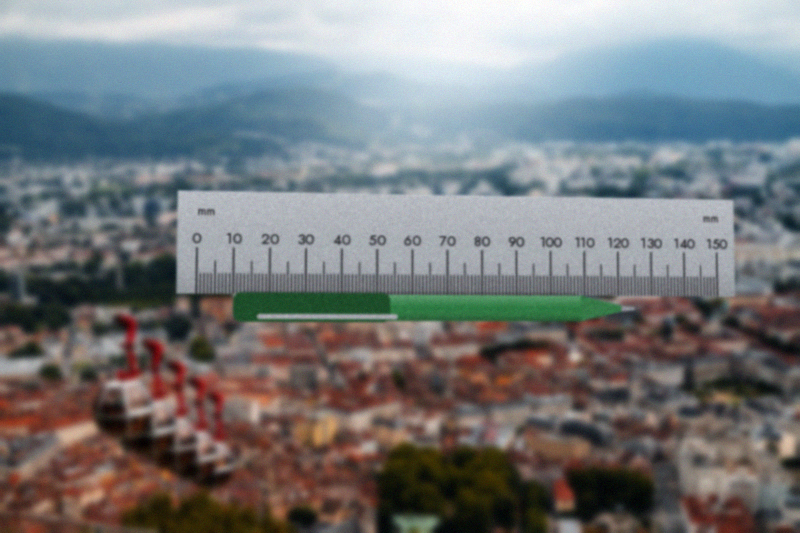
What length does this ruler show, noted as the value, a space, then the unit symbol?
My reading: 115 mm
